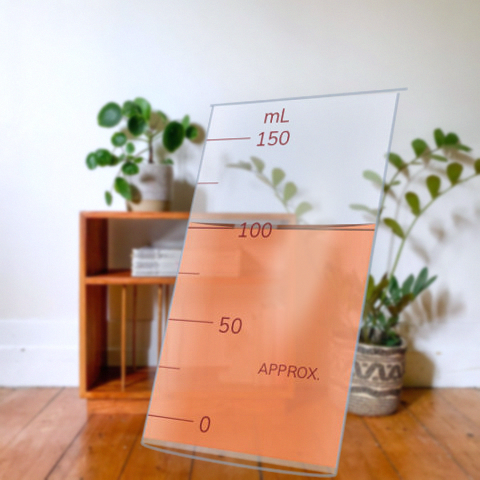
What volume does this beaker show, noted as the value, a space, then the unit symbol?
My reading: 100 mL
